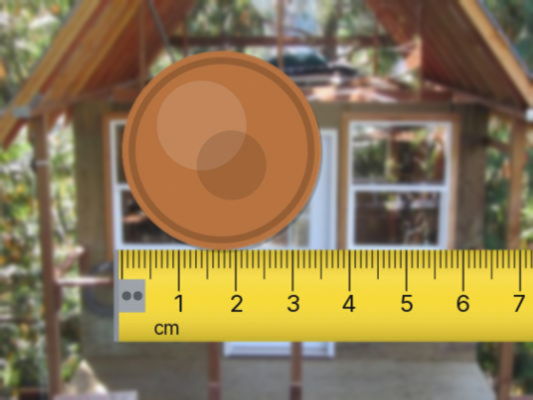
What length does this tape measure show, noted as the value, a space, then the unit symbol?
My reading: 3.5 cm
